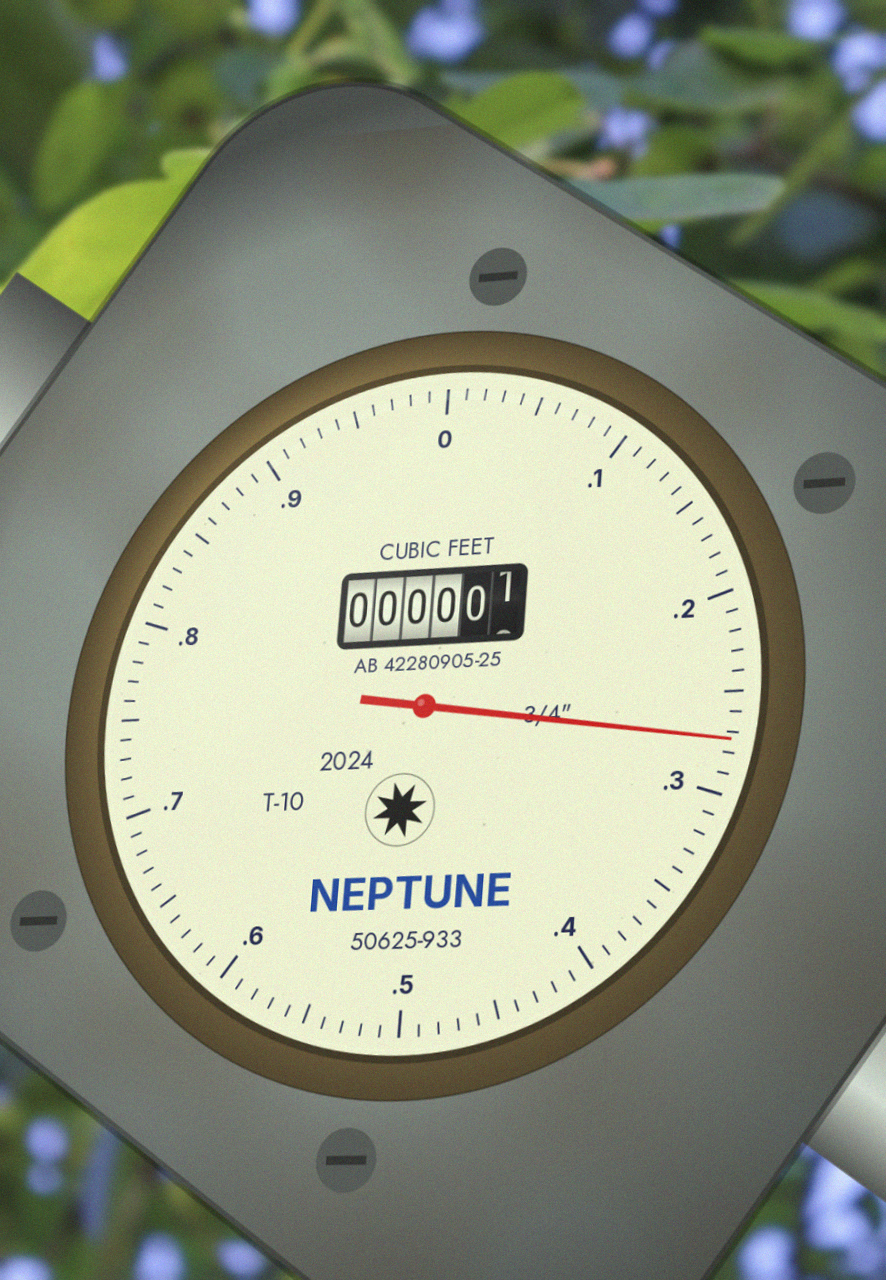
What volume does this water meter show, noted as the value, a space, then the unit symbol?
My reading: 1.27 ft³
